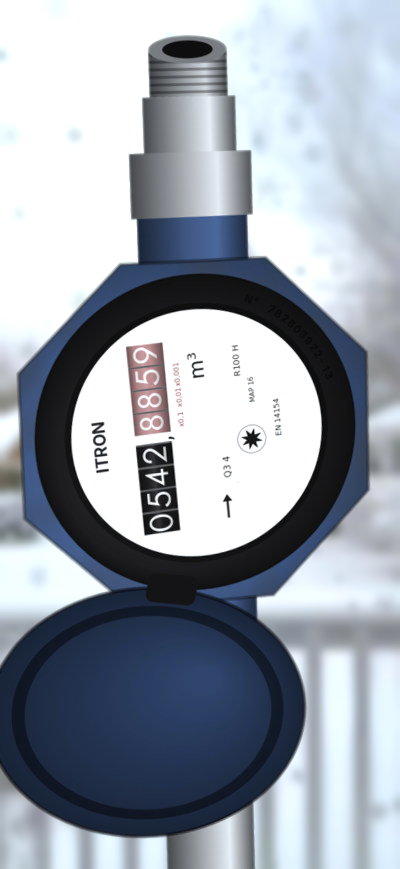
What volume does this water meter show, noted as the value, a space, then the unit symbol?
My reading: 542.8859 m³
